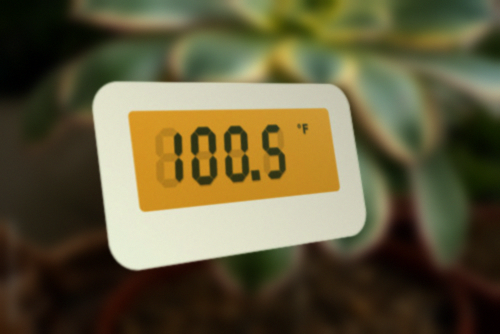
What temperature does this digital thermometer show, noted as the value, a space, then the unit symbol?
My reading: 100.5 °F
